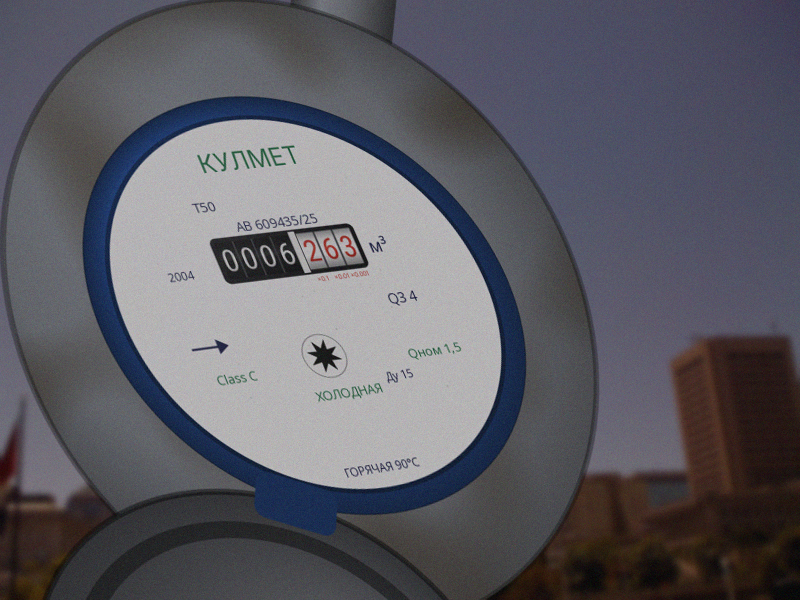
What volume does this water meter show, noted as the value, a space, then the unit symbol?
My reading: 6.263 m³
